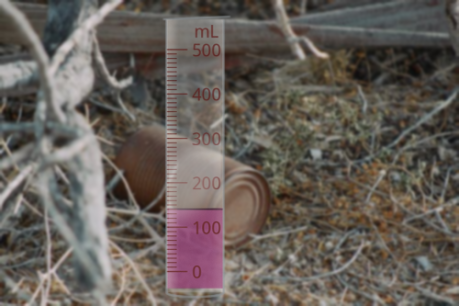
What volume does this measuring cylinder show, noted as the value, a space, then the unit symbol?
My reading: 140 mL
